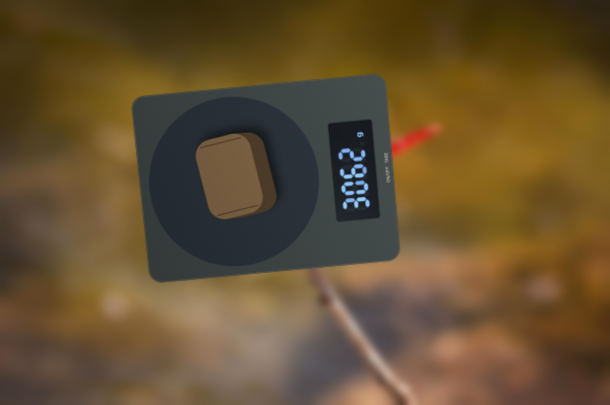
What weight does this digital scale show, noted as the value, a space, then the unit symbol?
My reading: 3062 g
